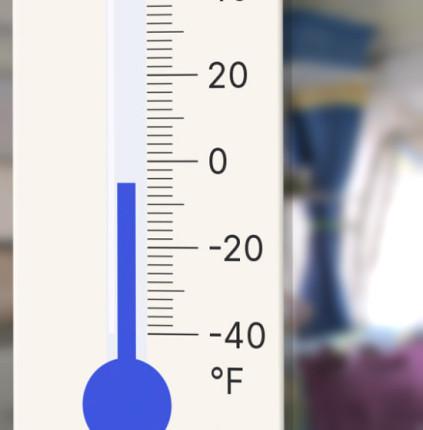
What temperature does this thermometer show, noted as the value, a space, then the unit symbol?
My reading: -5 °F
